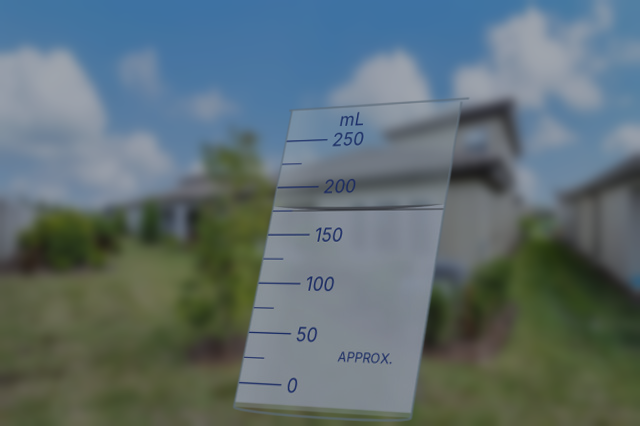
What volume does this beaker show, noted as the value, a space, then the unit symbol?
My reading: 175 mL
